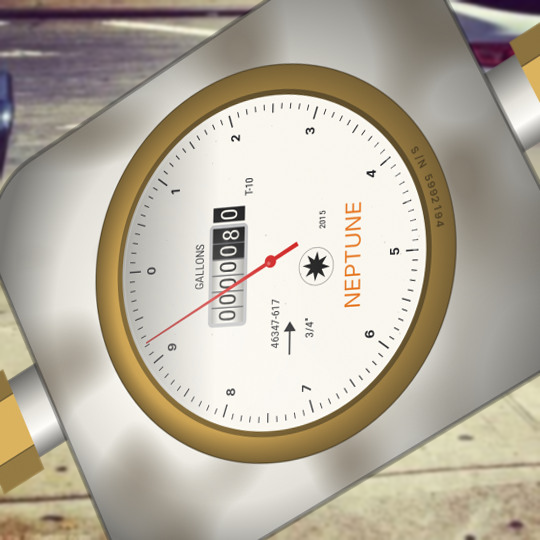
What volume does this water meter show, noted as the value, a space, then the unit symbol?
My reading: 79.2 gal
